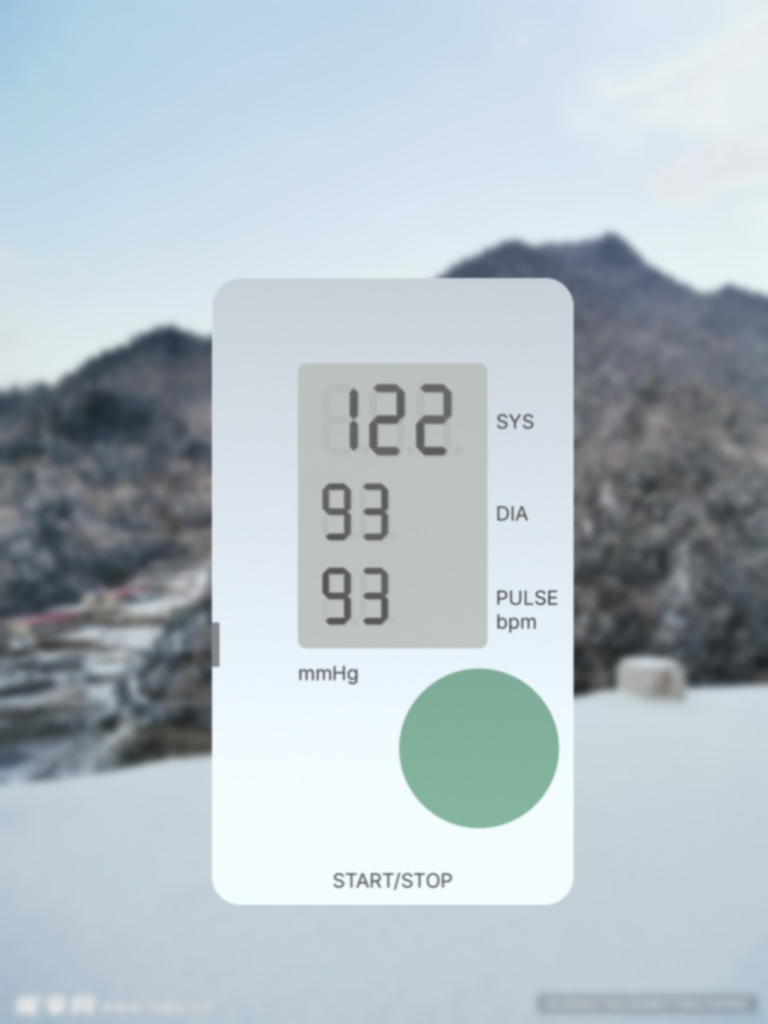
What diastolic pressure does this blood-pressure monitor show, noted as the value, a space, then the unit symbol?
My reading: 93 mmHg
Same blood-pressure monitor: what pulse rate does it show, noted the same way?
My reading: 93 bpm
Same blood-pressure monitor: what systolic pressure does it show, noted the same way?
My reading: 122 mmHg
